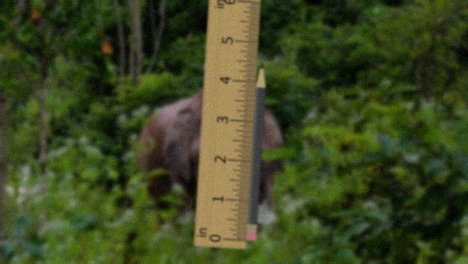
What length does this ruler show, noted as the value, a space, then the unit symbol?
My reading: 4.5 in
